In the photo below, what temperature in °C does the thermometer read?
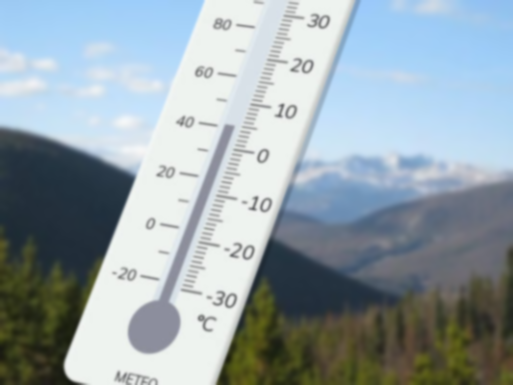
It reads 5 °C
